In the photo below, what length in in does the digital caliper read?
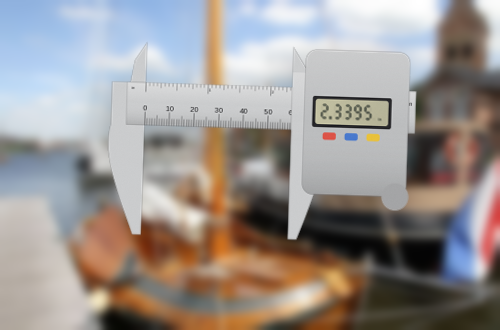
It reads 2.3395 in
